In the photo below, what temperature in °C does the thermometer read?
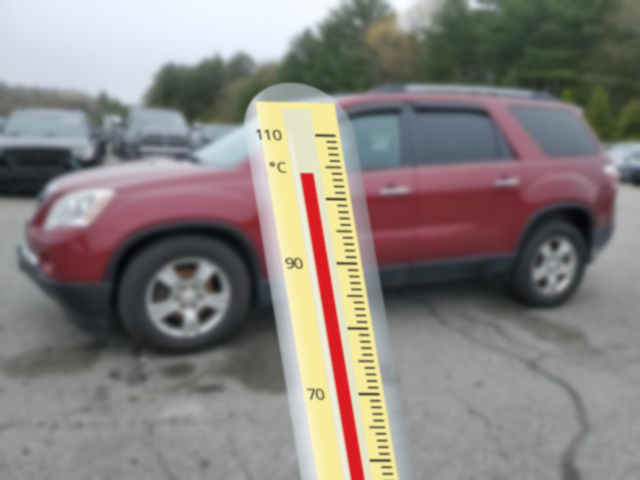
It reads 104 °C
